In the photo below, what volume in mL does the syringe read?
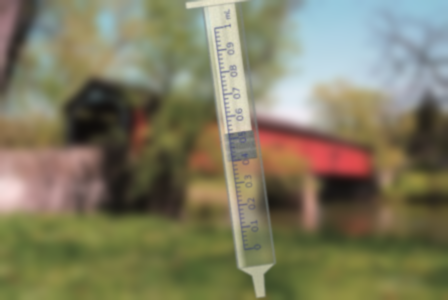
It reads 0.4 mL
